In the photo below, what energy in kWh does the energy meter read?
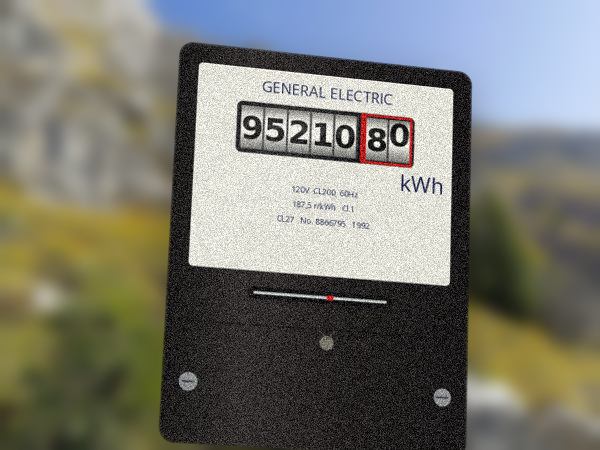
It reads 95210.80 kWh
